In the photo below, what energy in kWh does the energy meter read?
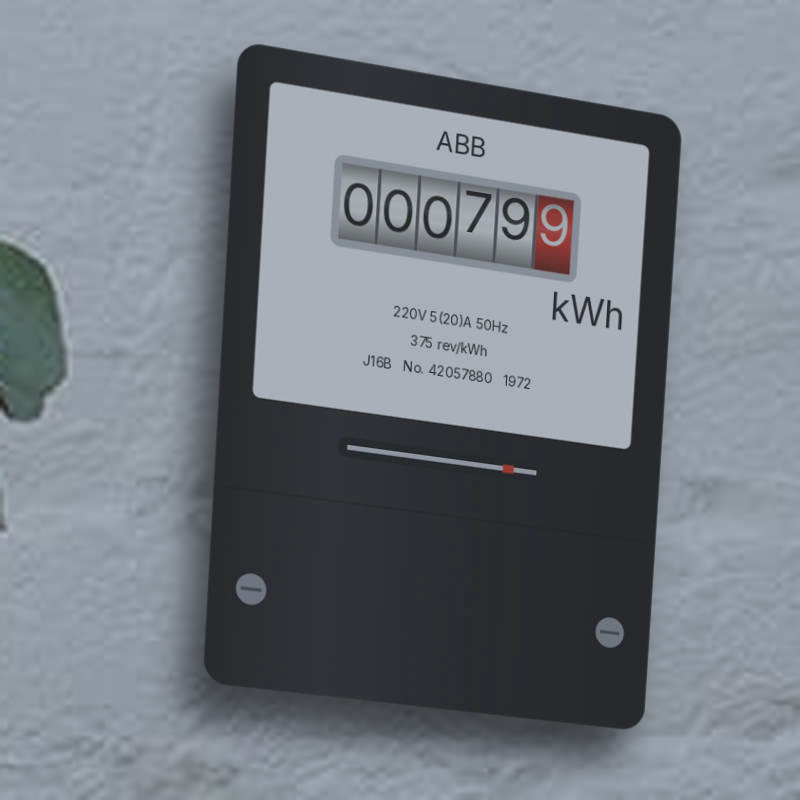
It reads 79.9 kWh
